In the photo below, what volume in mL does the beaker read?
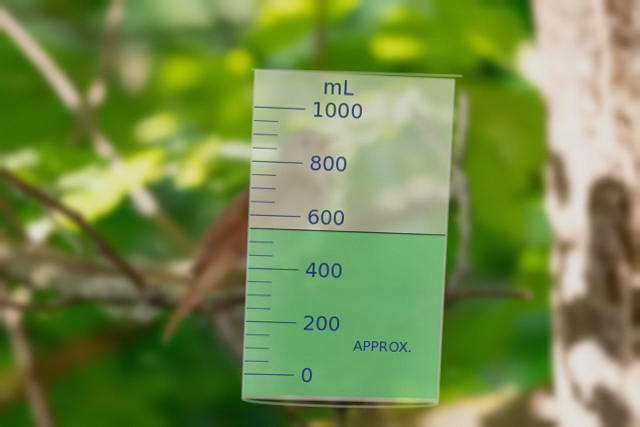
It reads 550 mL
